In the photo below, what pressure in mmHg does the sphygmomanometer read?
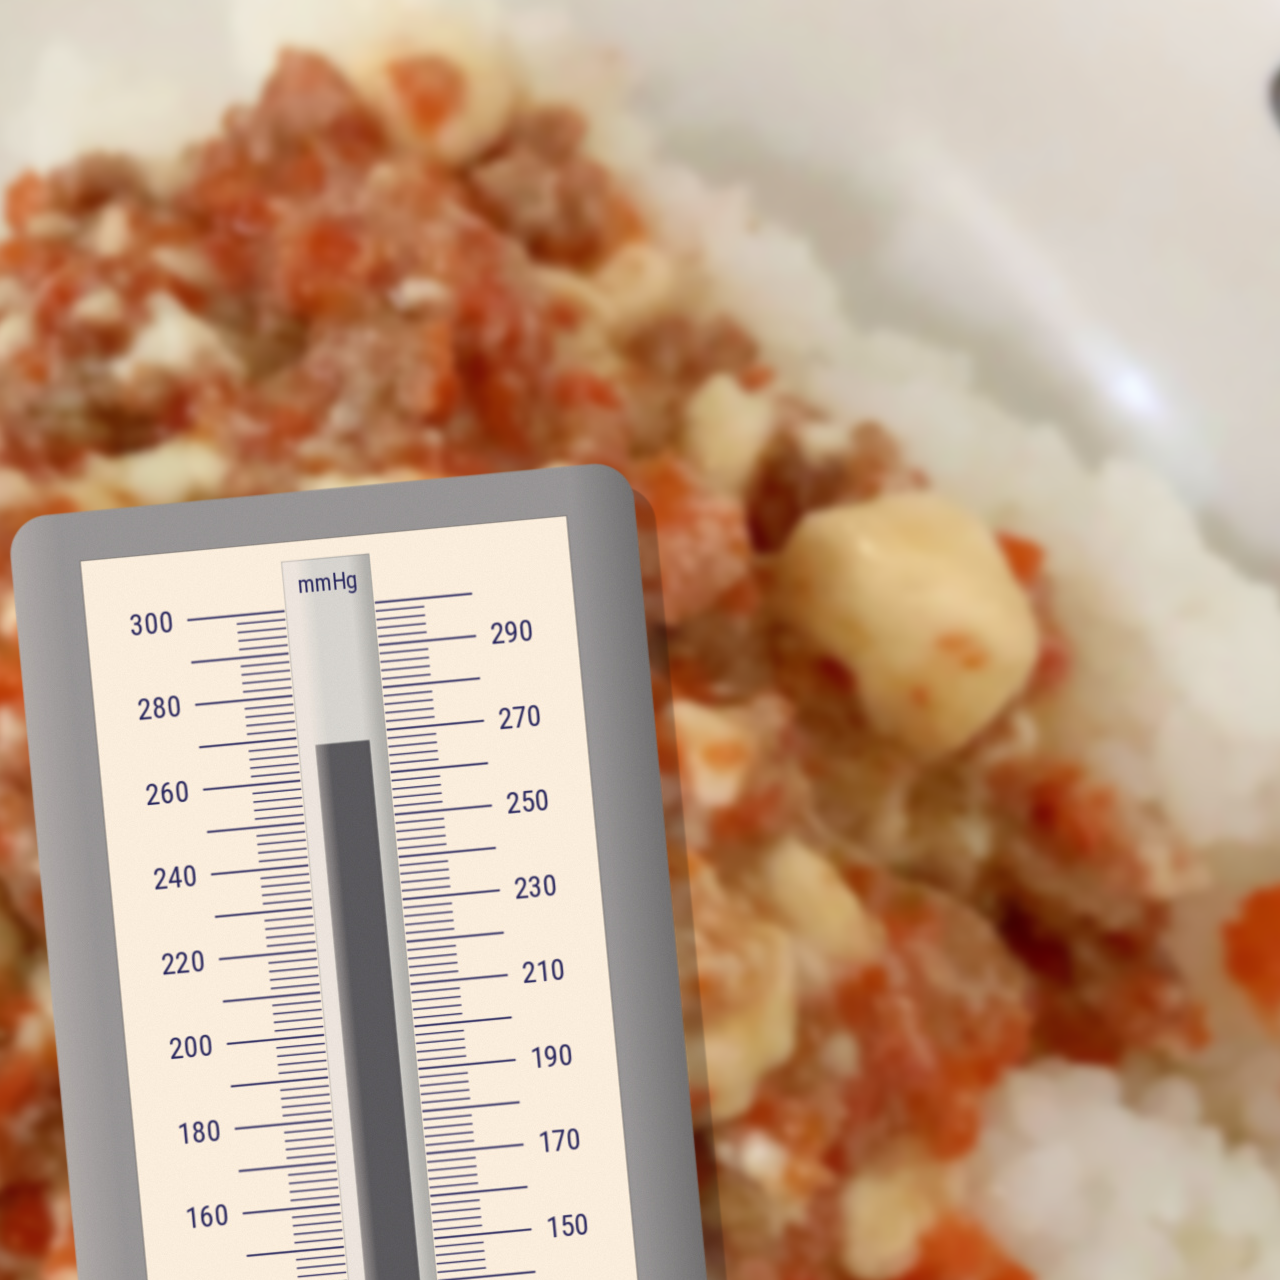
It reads 268 mmHg
